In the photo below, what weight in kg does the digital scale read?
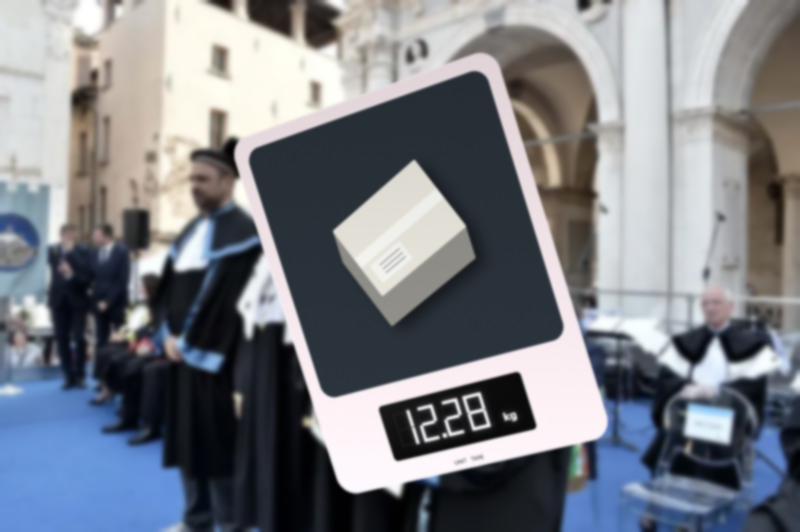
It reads 12.28 kg
